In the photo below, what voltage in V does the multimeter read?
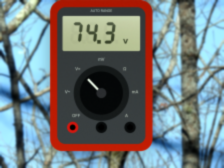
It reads 74.3 V
